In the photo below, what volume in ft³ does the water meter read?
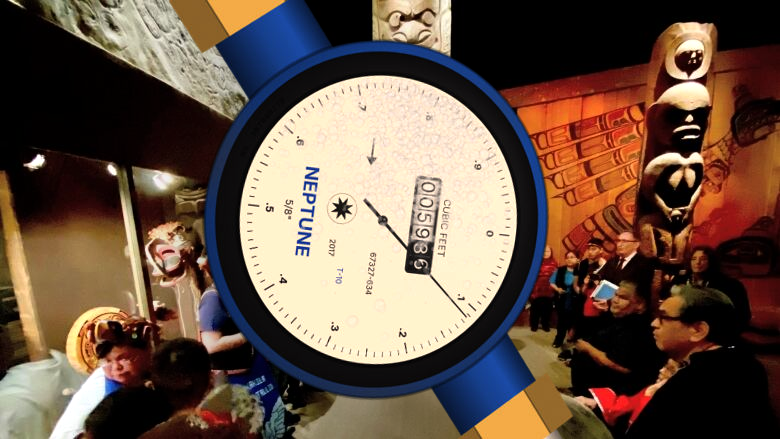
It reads 5936.11 ft³
